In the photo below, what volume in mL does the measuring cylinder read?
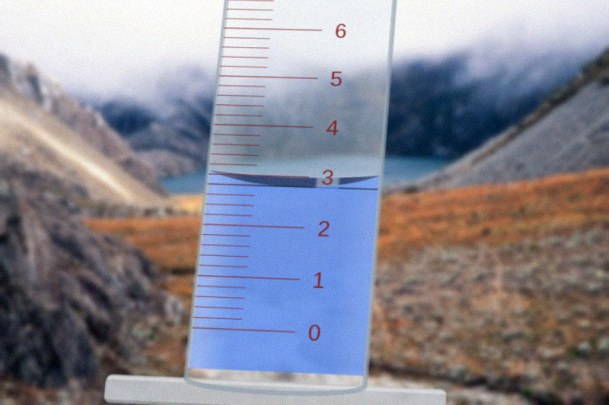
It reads 2.8 mL
